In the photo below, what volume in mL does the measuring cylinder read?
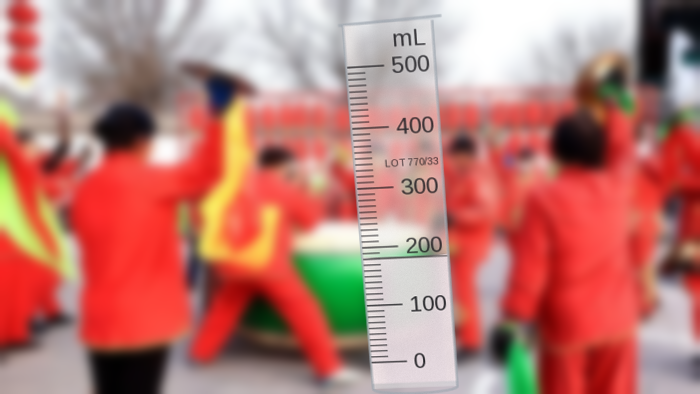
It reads 180 mL
